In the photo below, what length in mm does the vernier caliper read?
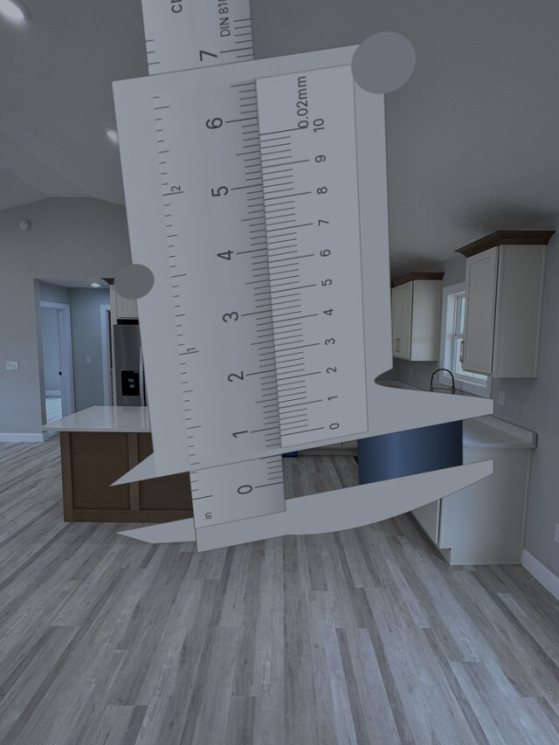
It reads 8.4 mm
